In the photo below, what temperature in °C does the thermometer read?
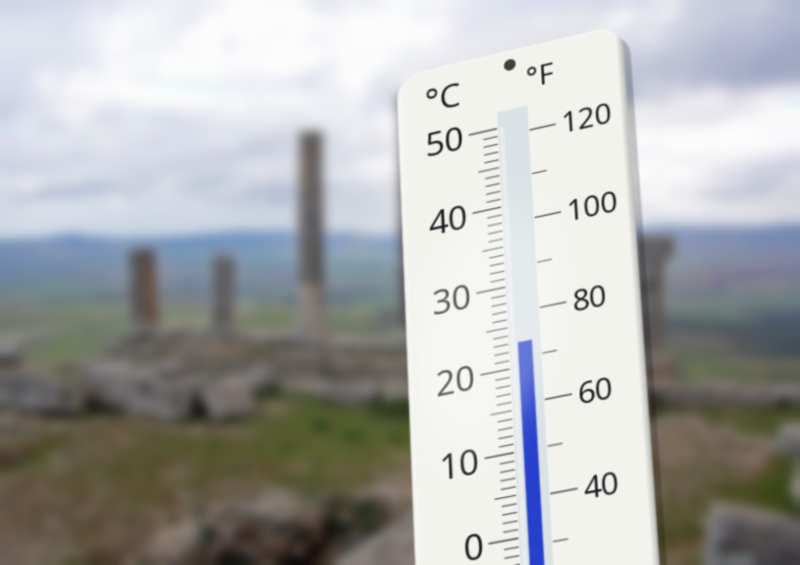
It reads 23 °C
